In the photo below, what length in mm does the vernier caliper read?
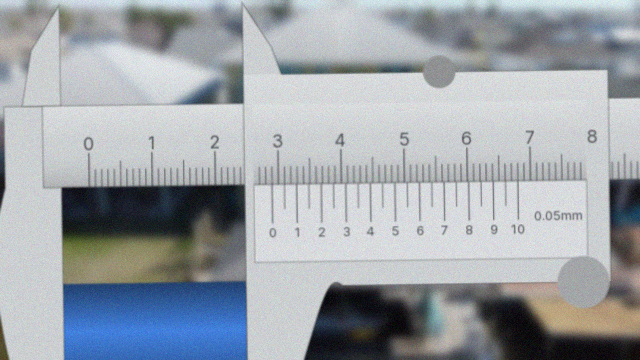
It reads 29.0 mm
